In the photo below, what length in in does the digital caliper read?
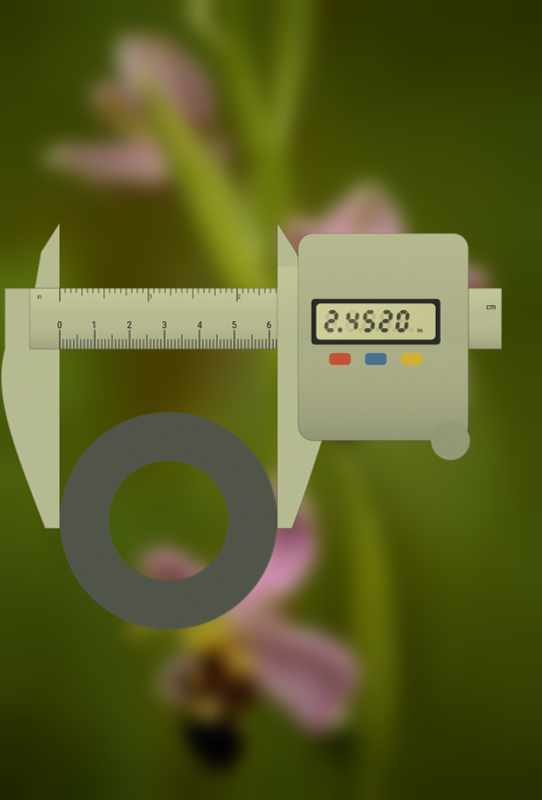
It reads 2.4520 in
